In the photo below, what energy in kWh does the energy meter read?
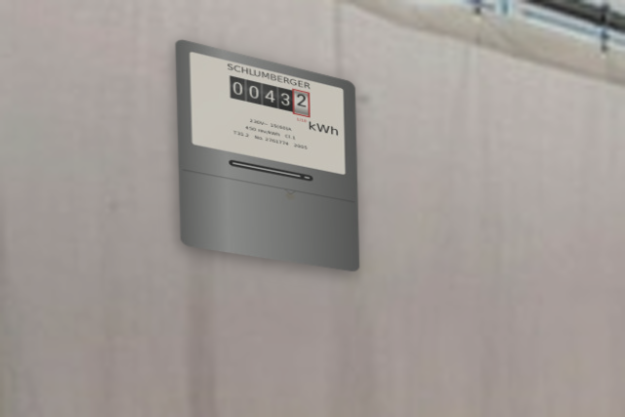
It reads 43.2 kWh
